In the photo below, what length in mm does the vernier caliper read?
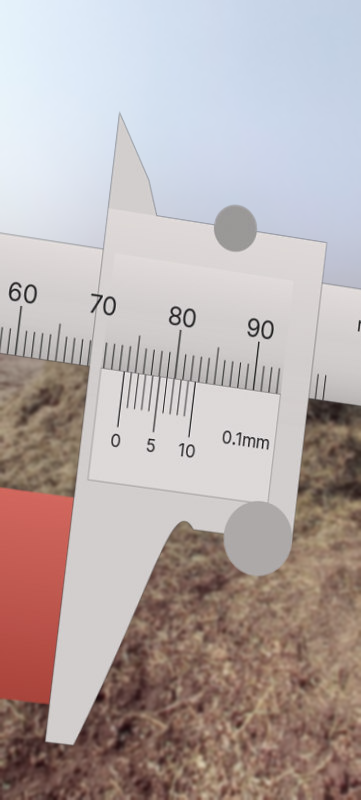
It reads 73.6 mm
